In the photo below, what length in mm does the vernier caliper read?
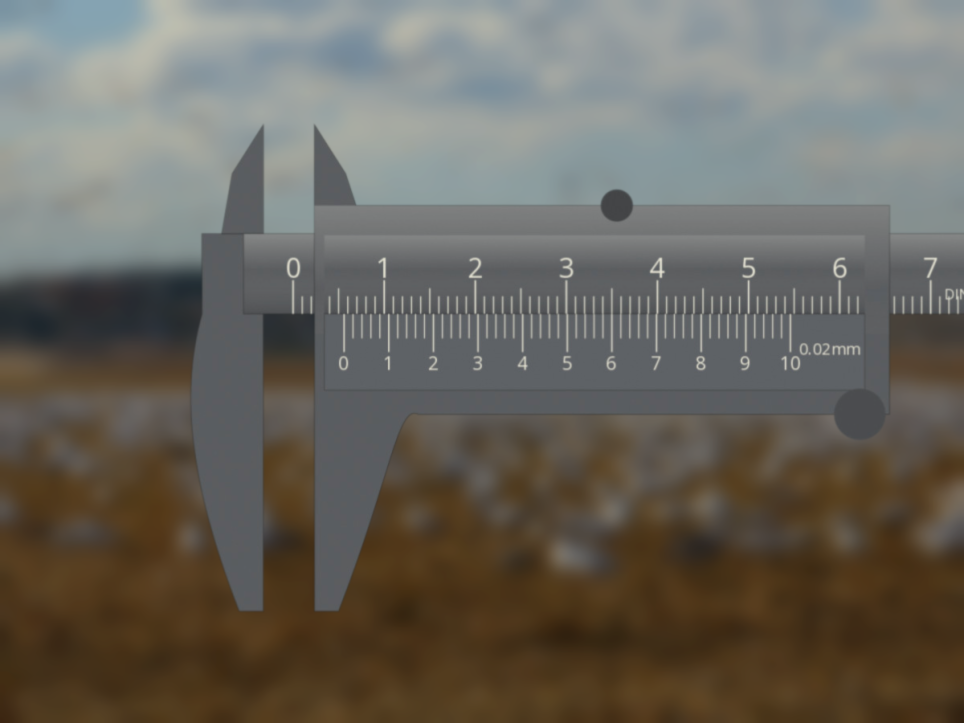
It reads 5.6 mm
